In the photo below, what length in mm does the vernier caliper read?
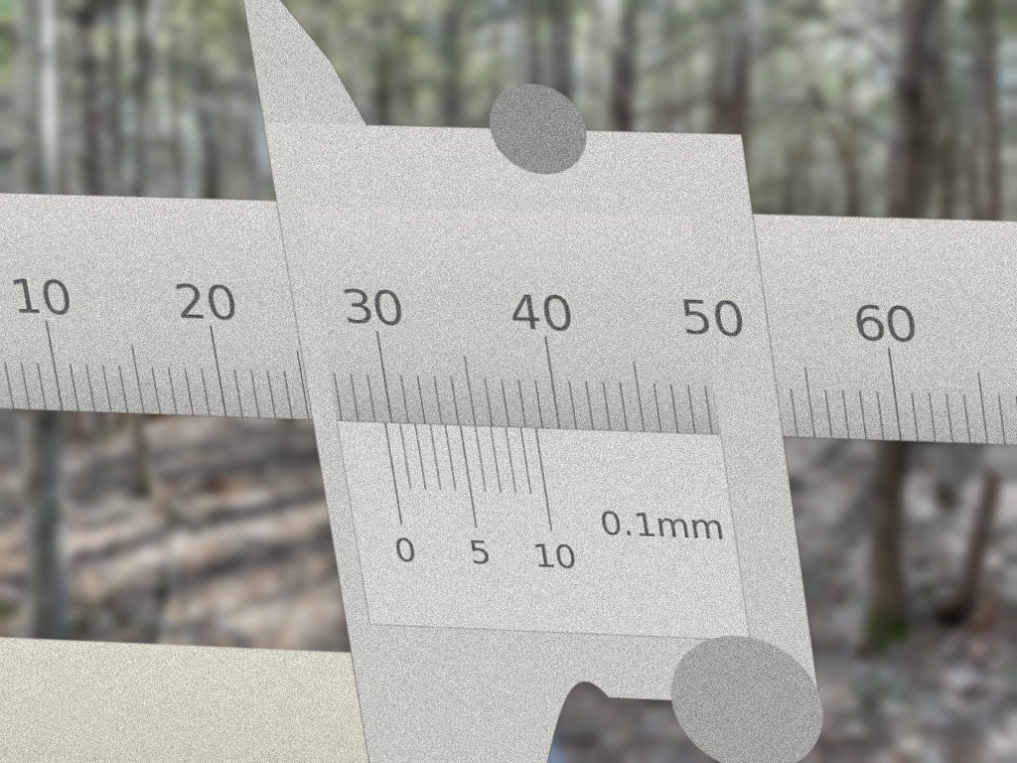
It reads 29.6 mm
